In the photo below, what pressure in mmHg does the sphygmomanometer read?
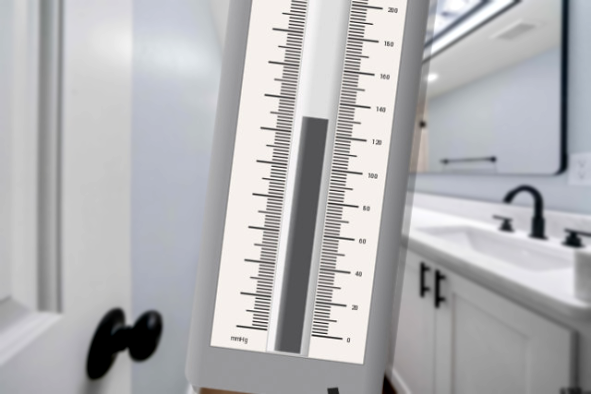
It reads 130 mmHg
